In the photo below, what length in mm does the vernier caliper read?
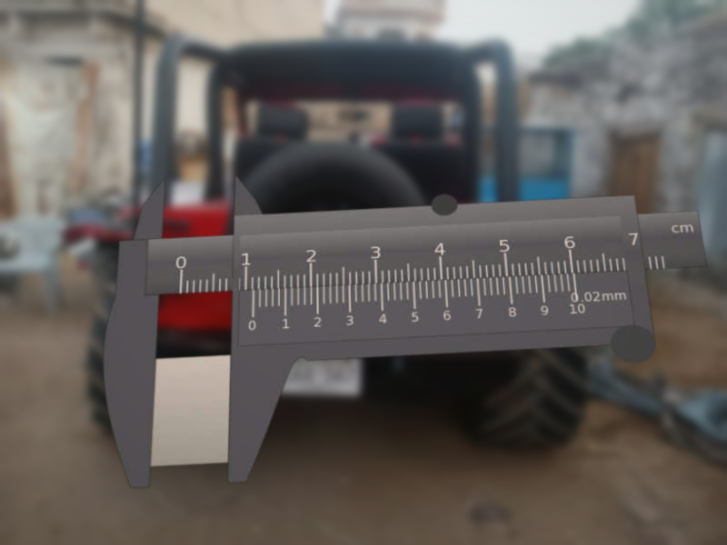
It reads 11.2 mm
